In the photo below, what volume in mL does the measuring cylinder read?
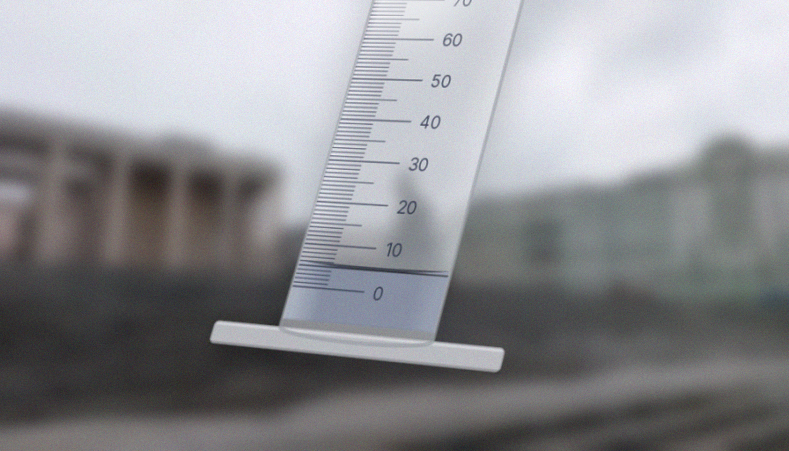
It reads 5 mL
